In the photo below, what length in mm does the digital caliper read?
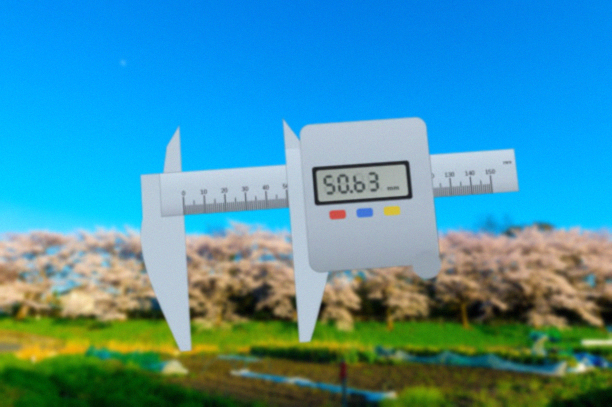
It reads 50.63 mm
